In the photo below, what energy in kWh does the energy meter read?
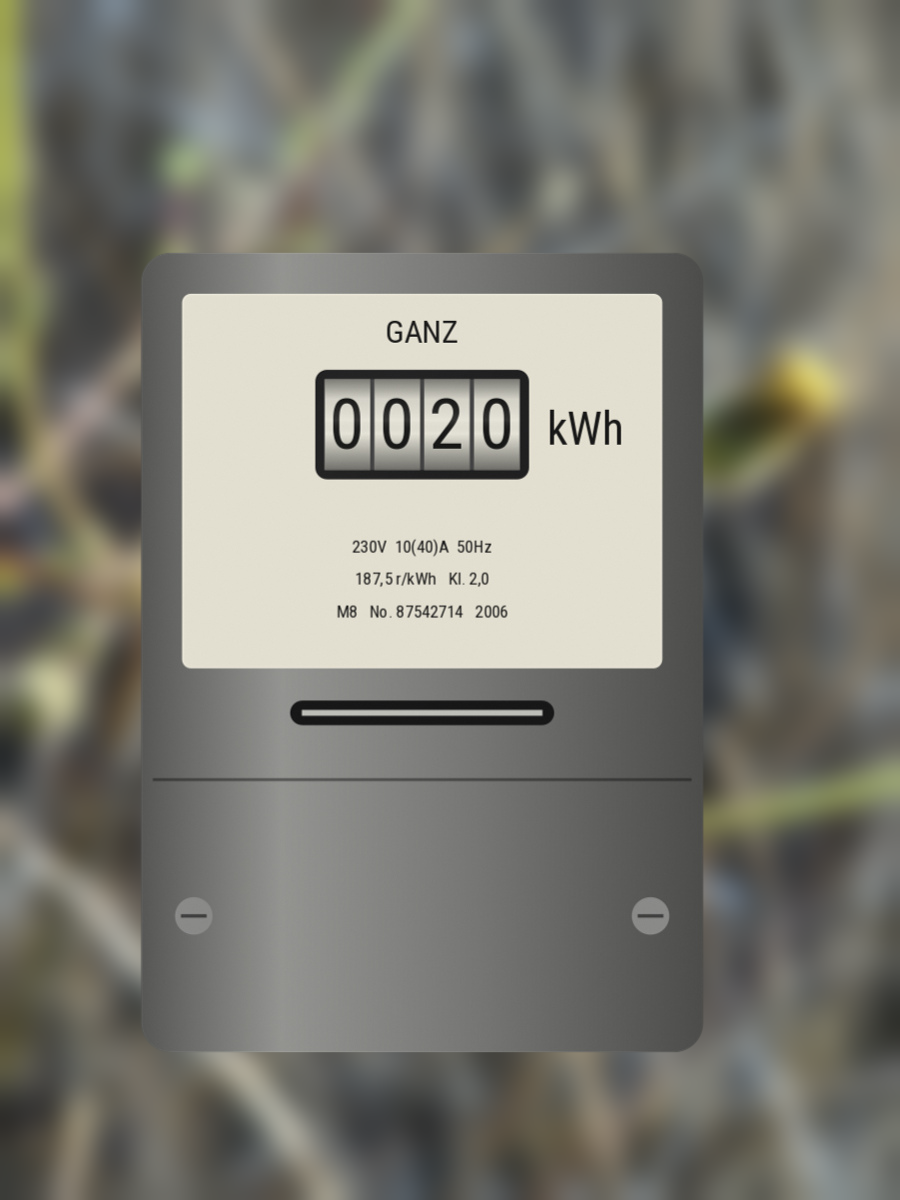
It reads 20 kWh
